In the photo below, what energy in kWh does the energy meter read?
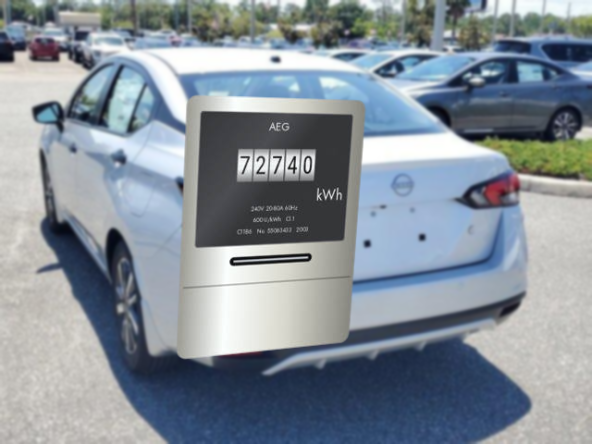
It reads 72740 kWh
